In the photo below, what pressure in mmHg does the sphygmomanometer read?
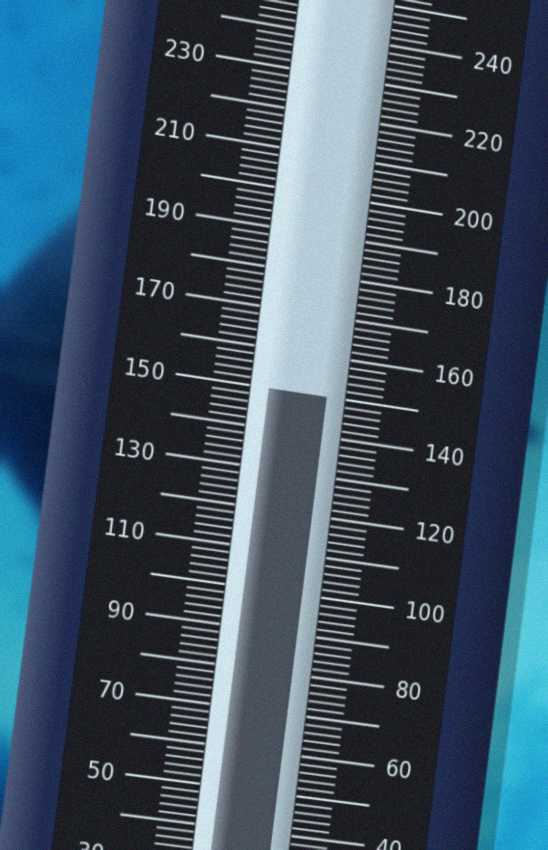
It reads 150 mmHg
